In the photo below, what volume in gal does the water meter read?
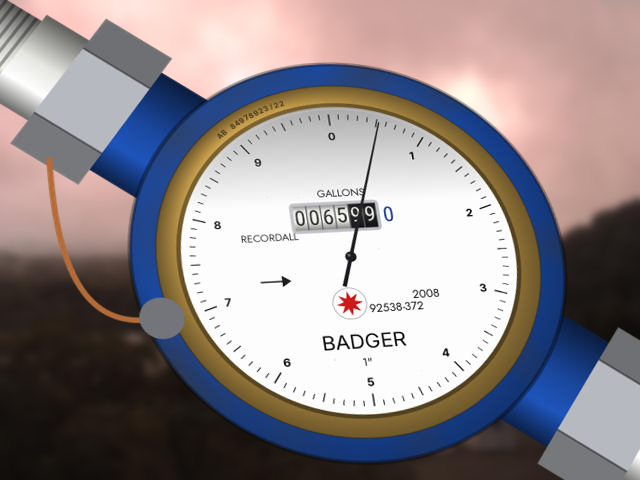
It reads 65990.5 gal
